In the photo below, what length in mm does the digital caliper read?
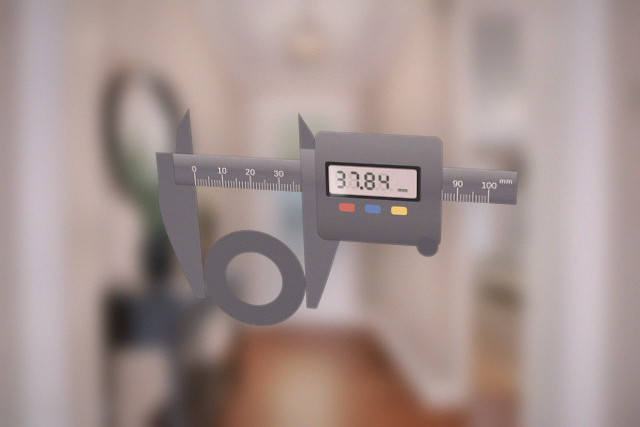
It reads 37.84 mm
